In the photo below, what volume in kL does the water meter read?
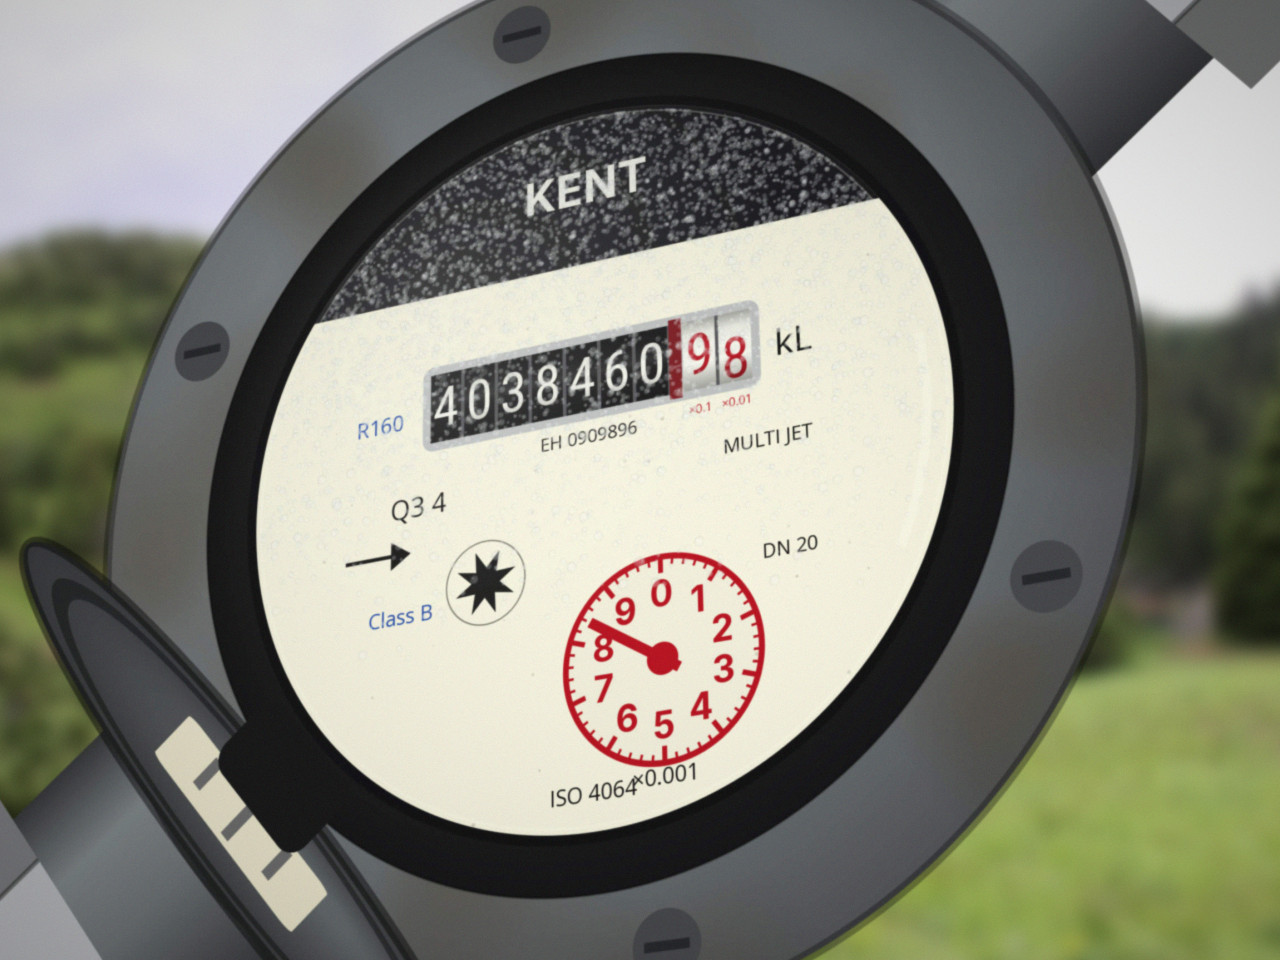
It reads 4038460.978 kL
